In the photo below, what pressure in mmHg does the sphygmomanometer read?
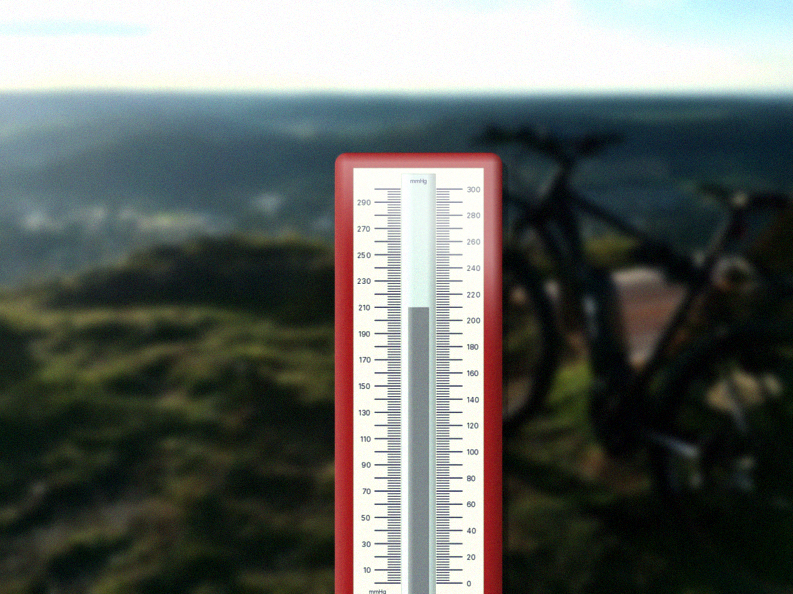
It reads 210 mmHg
